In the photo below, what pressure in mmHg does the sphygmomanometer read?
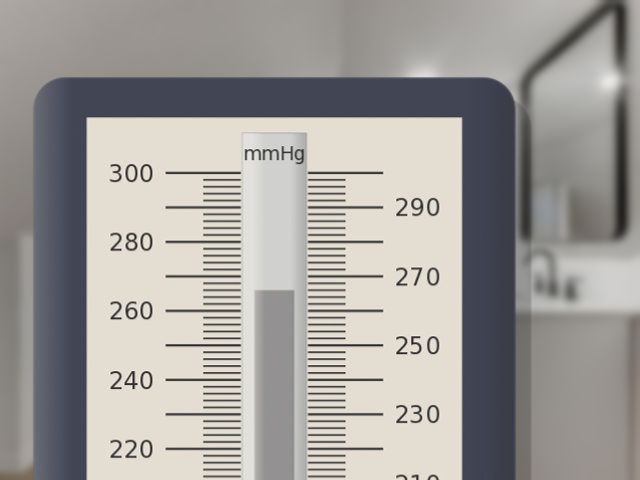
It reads 266 mmHg
